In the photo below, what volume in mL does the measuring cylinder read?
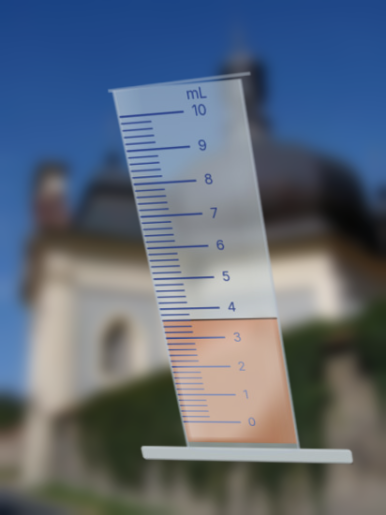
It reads 3.6 mL
